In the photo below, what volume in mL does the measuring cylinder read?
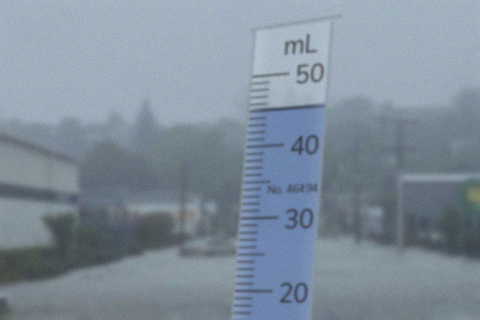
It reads 45 mL
